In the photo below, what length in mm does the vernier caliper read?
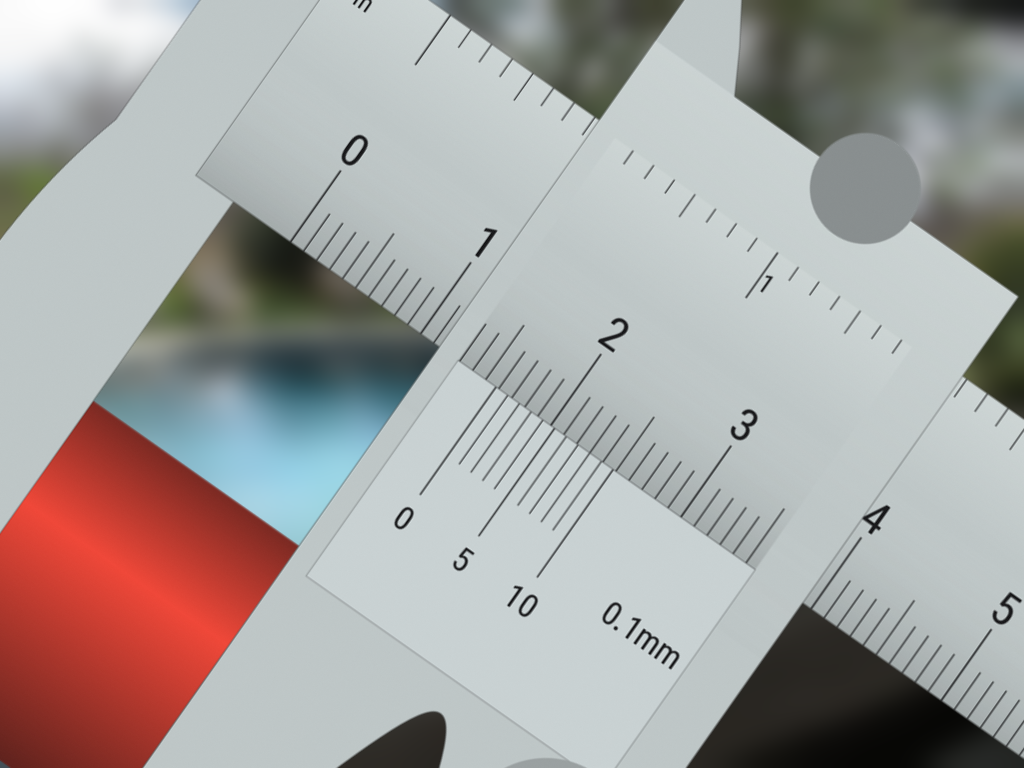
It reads 15.8 mm
